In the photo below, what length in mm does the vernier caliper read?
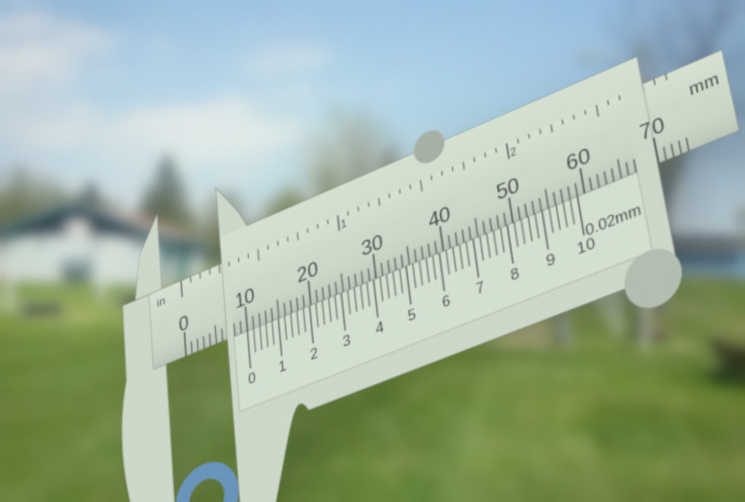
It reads 10.0 mm
